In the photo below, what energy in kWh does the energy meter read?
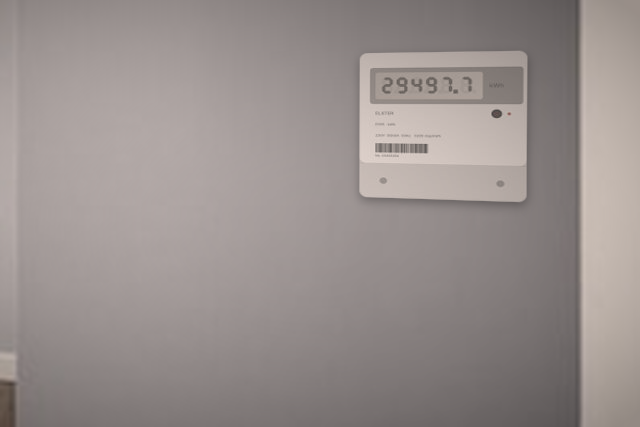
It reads 29497.7 kWh
